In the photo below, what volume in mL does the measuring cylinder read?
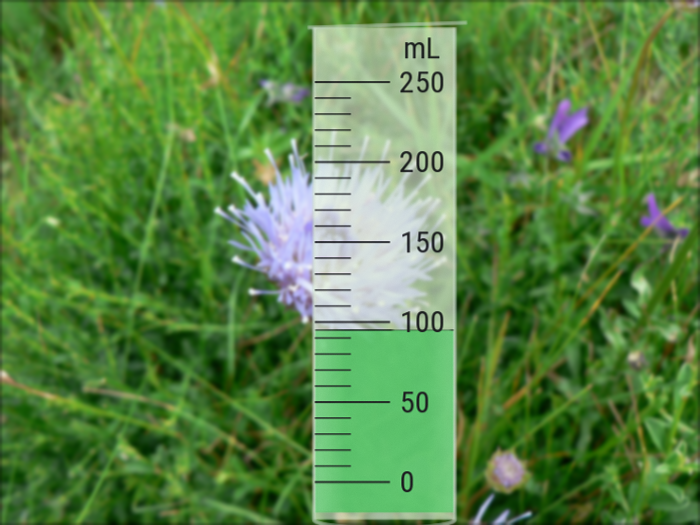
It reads 95 mL
